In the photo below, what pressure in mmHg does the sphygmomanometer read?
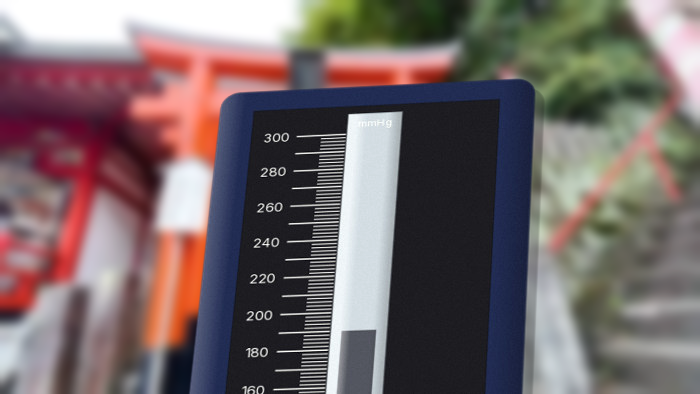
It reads 190 mmHg
